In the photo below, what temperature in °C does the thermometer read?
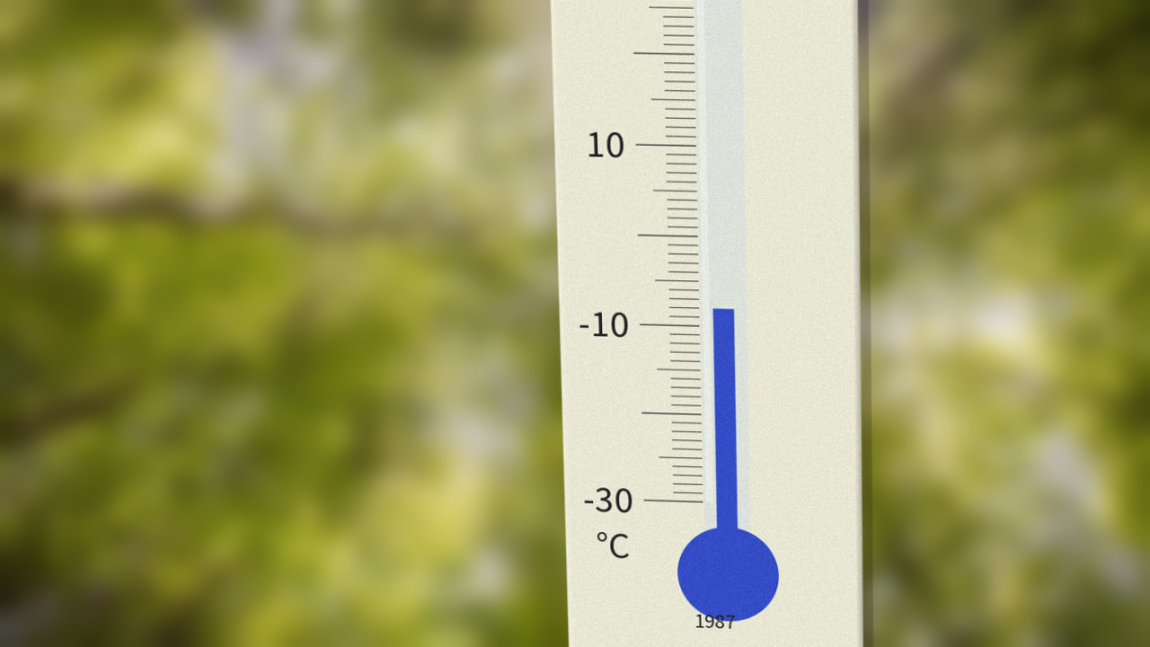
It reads -8 °C
